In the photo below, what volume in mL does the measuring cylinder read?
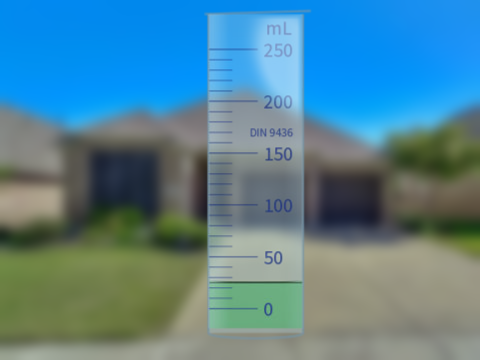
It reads 25 mL
